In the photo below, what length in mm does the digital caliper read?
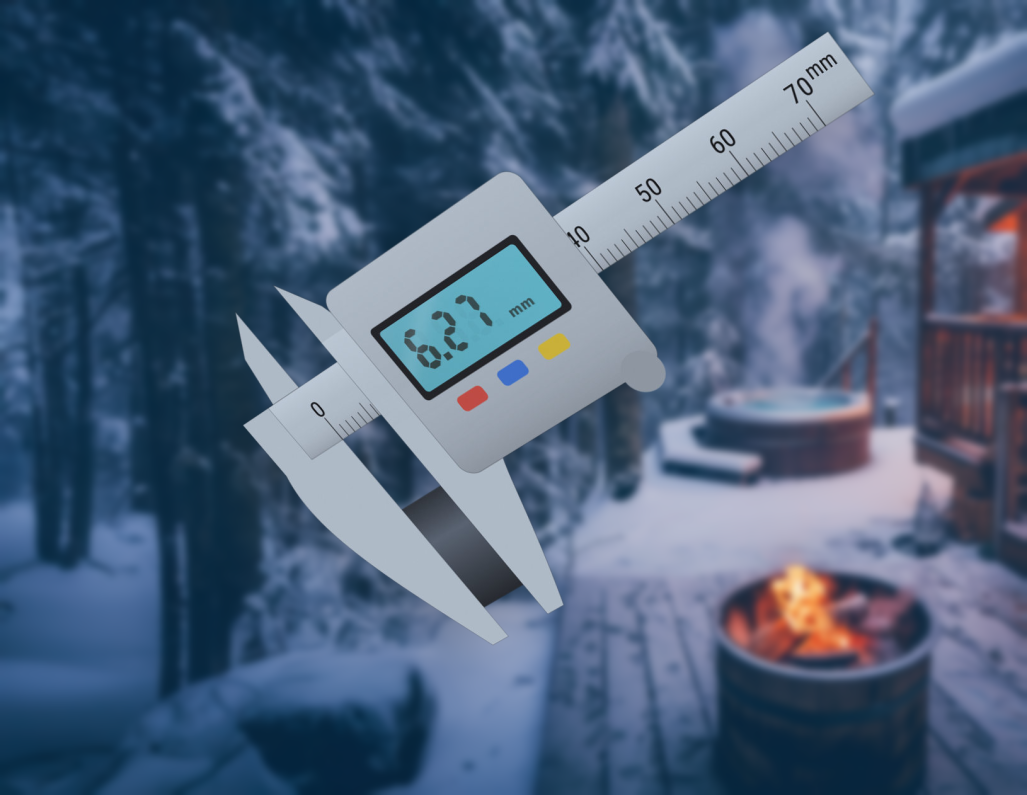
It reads 6.27 mm
